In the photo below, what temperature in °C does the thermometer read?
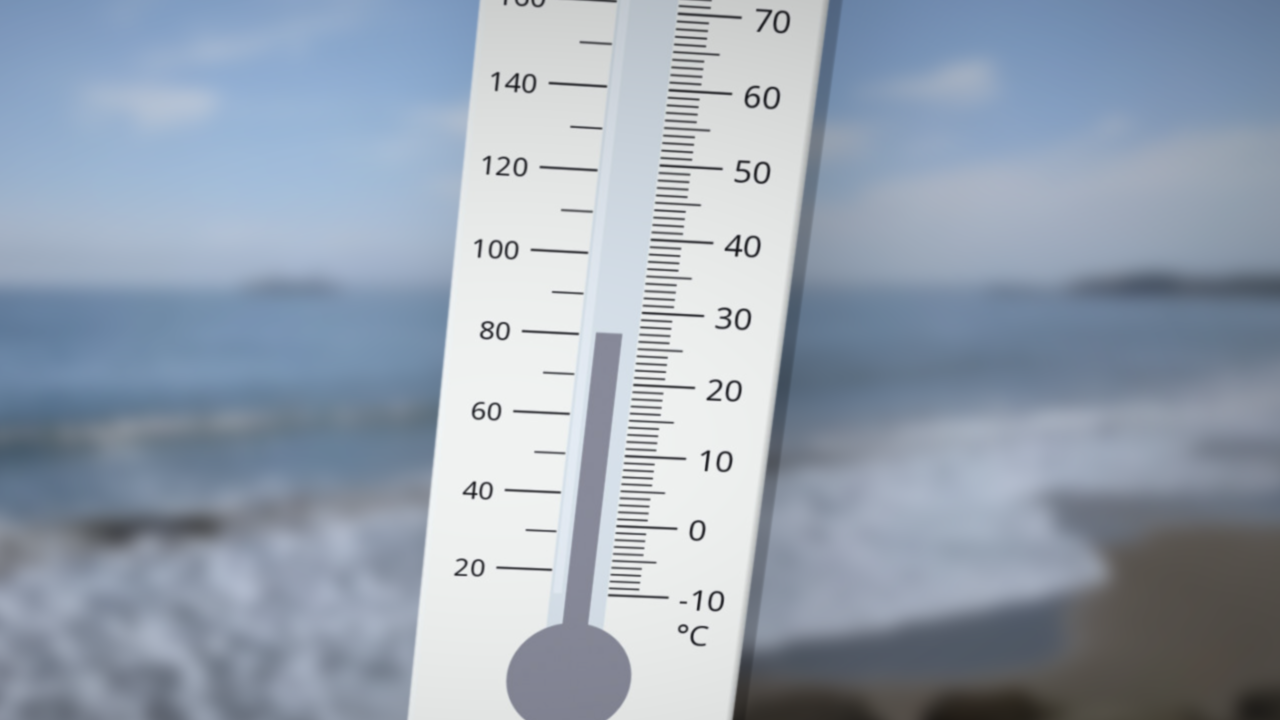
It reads 27 °C
